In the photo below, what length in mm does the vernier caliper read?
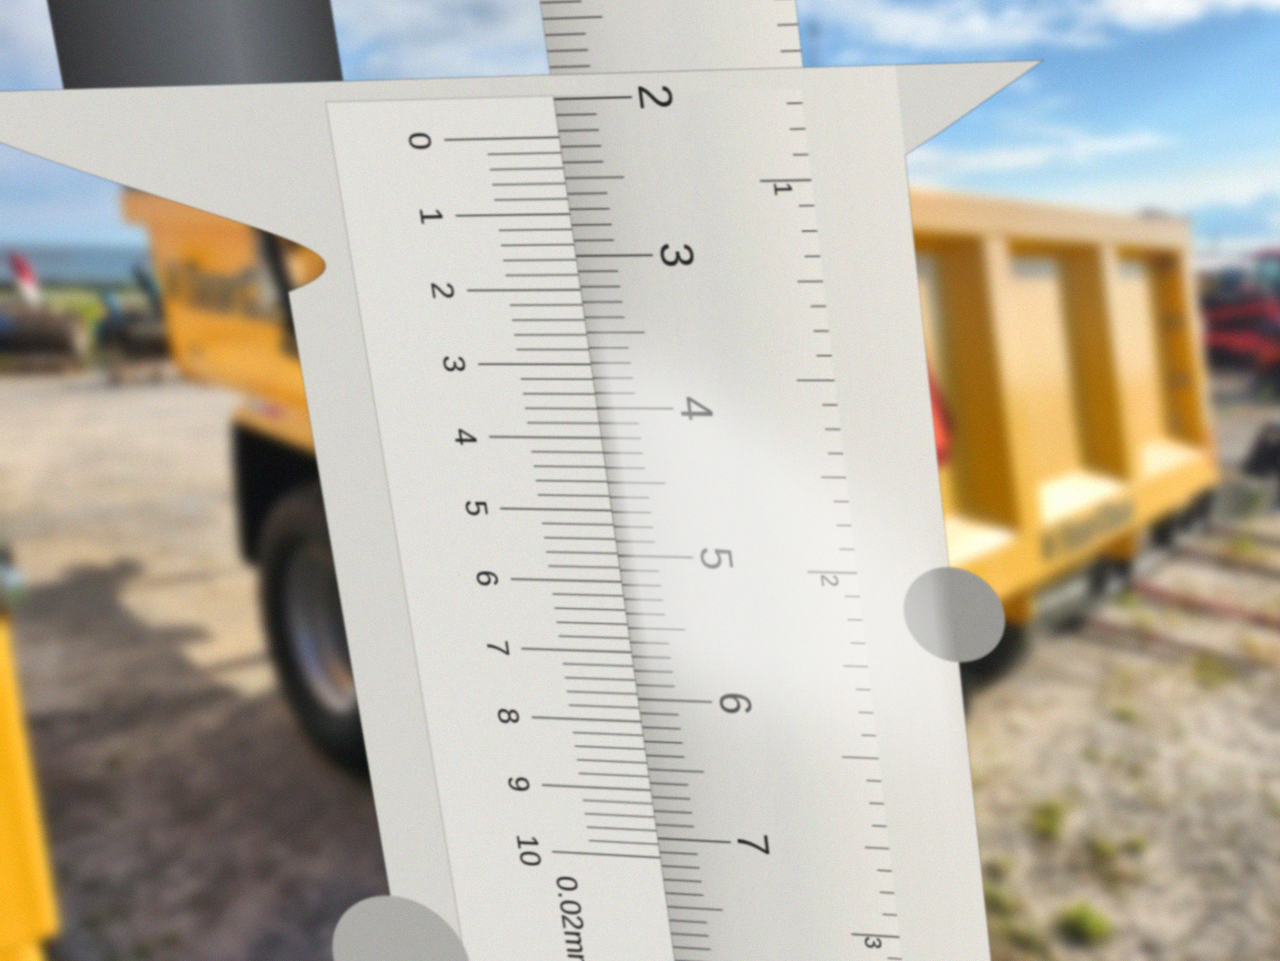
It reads 22.4 mm
